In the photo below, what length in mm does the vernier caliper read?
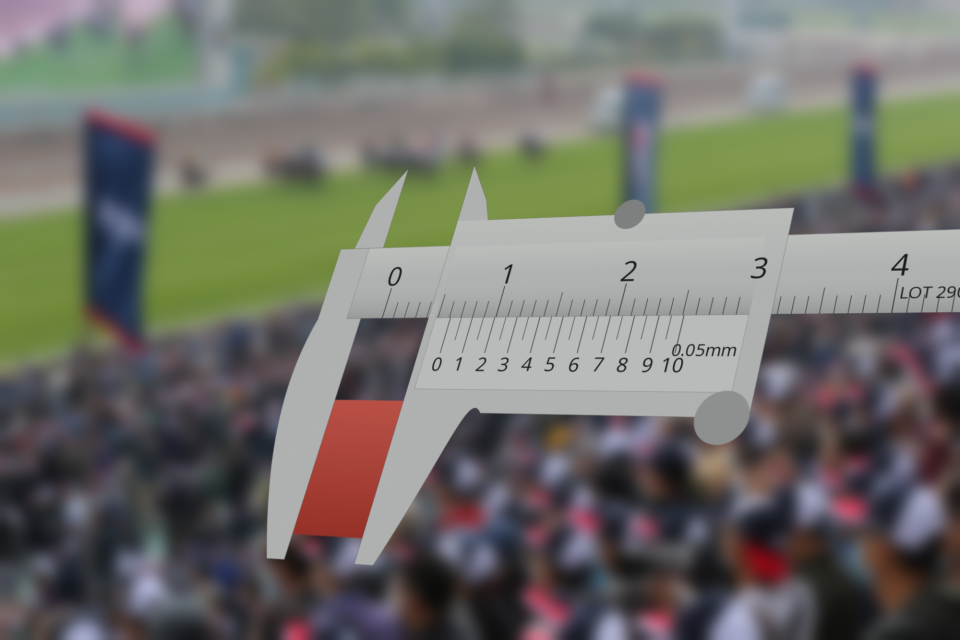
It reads 6.1 mm
